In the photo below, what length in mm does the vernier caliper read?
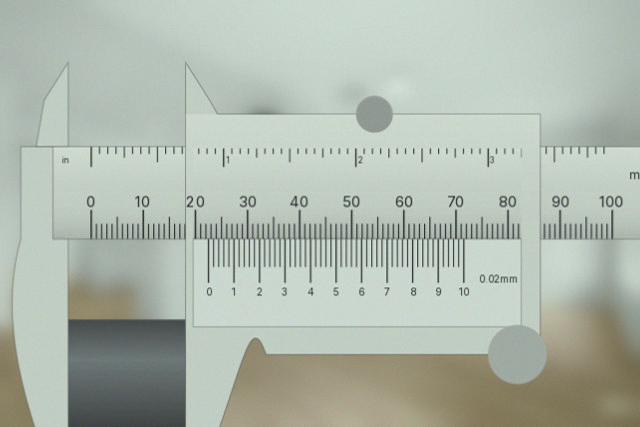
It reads 22.5 mm
